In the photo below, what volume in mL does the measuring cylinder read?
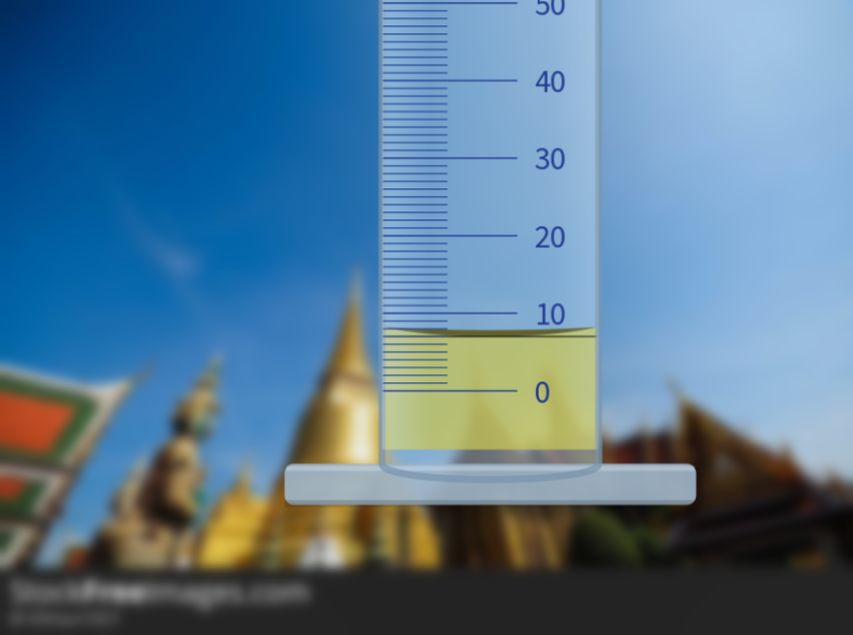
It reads 7 mL
